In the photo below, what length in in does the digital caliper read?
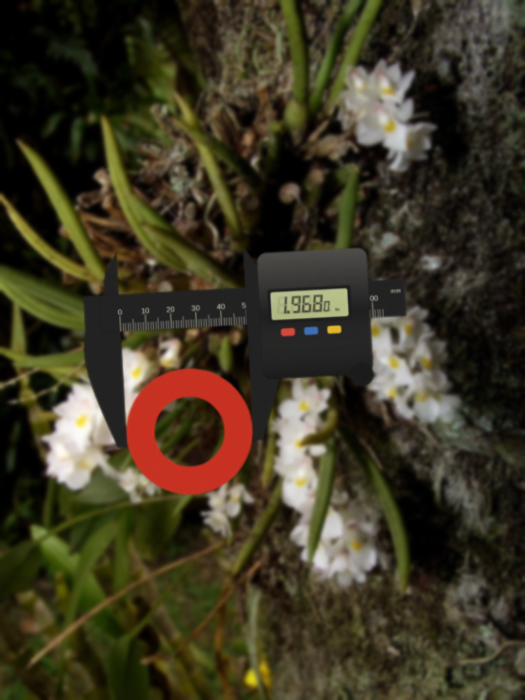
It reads 1.9680 in
